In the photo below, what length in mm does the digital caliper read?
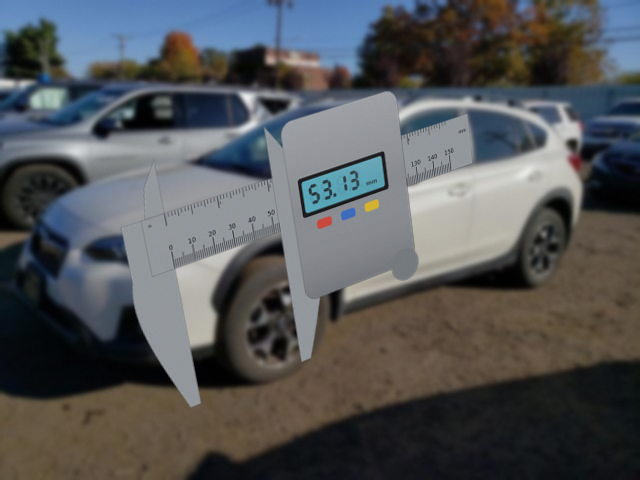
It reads 53.13 mm
